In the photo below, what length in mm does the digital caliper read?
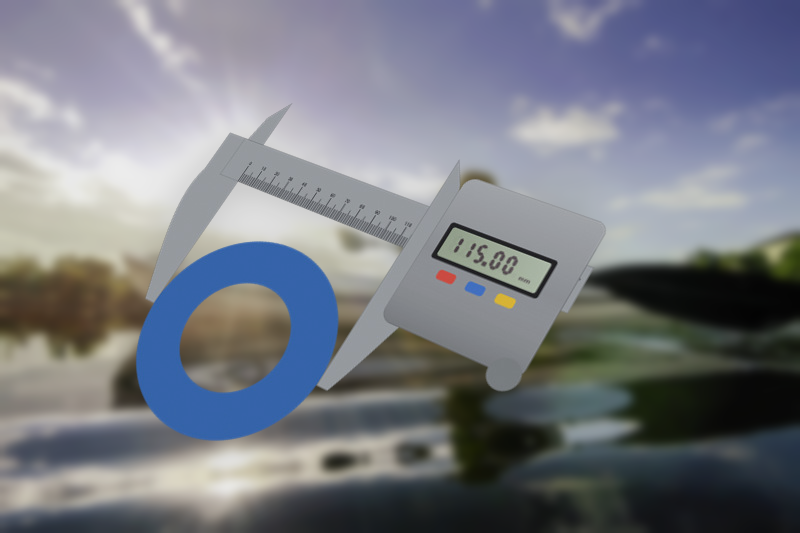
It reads 115.00 mm
